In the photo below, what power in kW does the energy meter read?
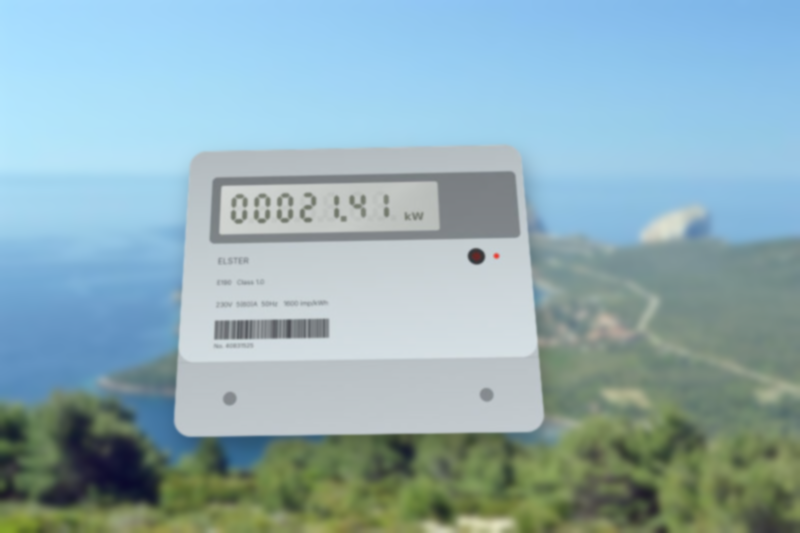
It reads 21.41 kW
